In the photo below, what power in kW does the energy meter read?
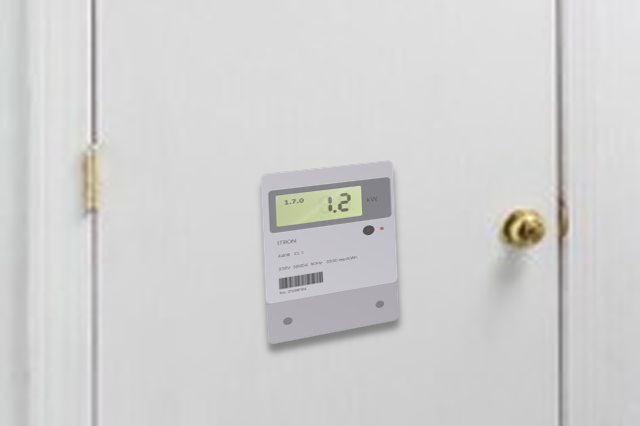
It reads 1.2 kW
